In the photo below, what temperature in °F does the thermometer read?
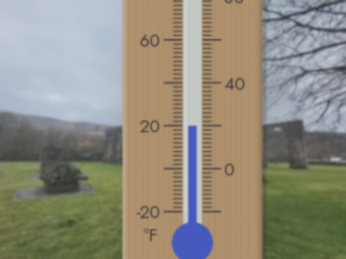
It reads 20 °F
